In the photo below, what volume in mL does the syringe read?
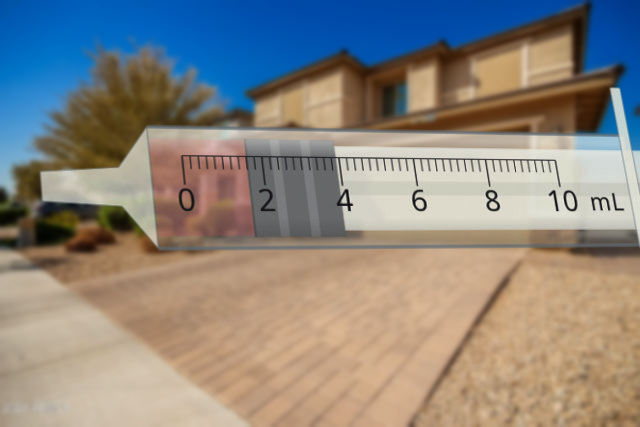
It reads 1.6 mL
